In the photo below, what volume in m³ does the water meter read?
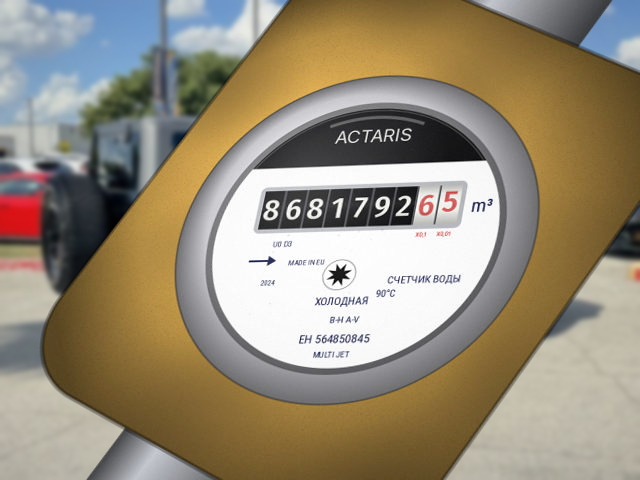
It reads 8681792.65 m³
